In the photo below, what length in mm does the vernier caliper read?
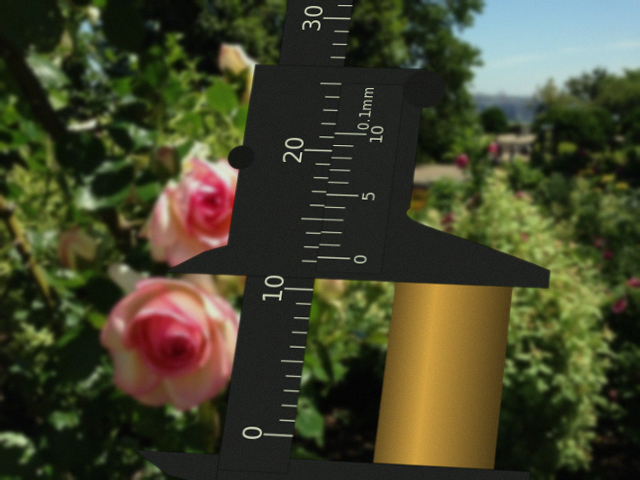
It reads 12.3 mm
